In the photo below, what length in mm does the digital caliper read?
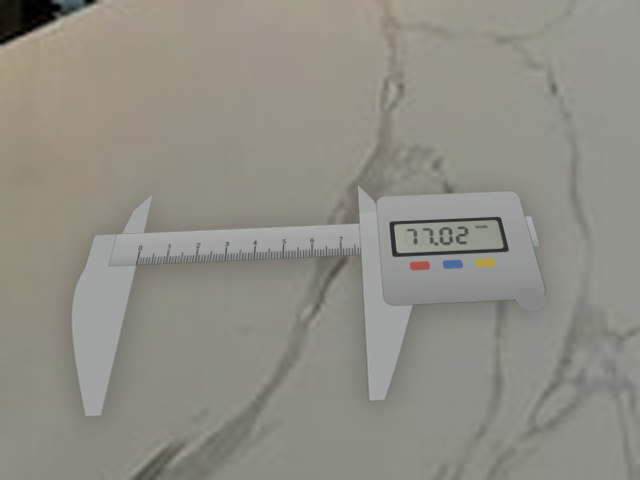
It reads 77.02 mm
